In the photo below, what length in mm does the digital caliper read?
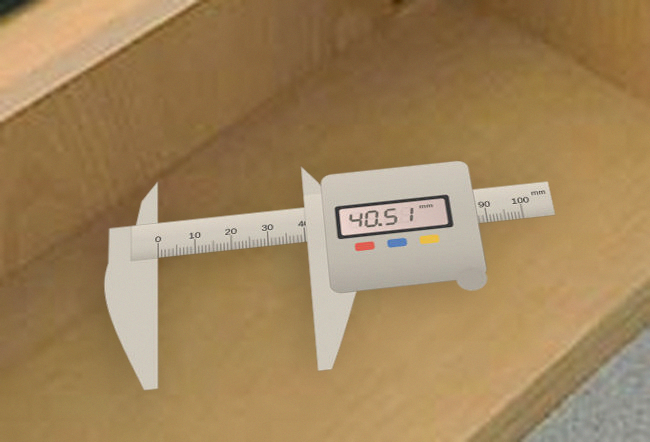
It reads 40.51 mm
